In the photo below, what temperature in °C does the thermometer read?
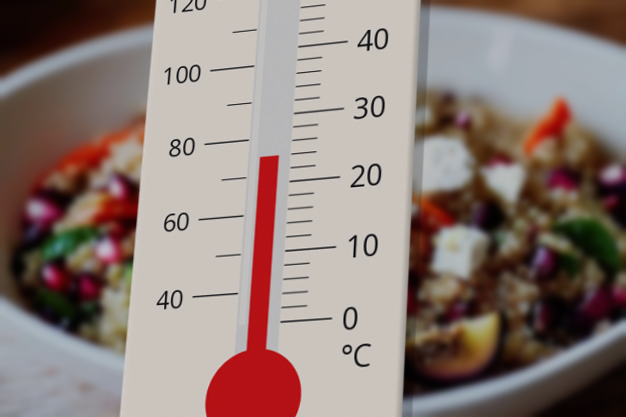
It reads 24 °C
